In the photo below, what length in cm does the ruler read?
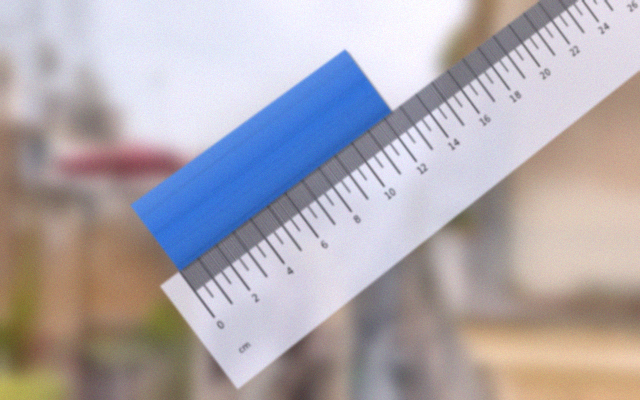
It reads 12.5 cm
